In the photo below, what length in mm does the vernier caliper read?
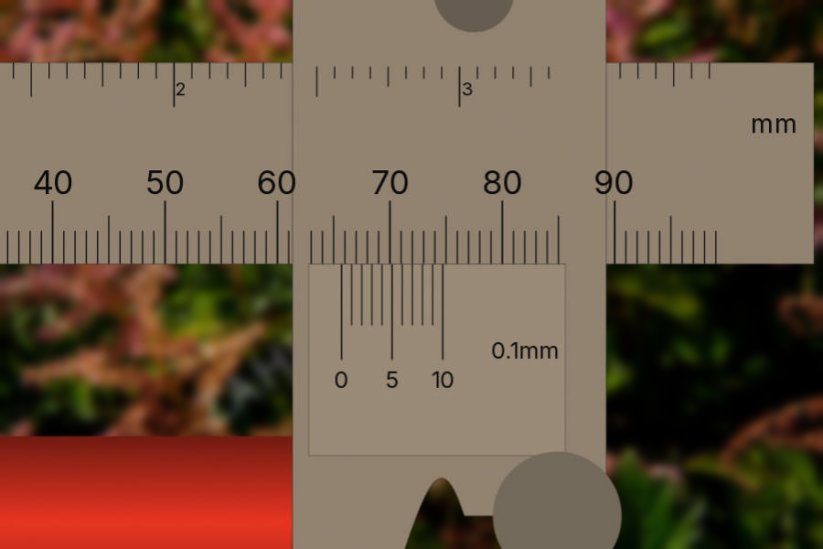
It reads 65.7 mm
